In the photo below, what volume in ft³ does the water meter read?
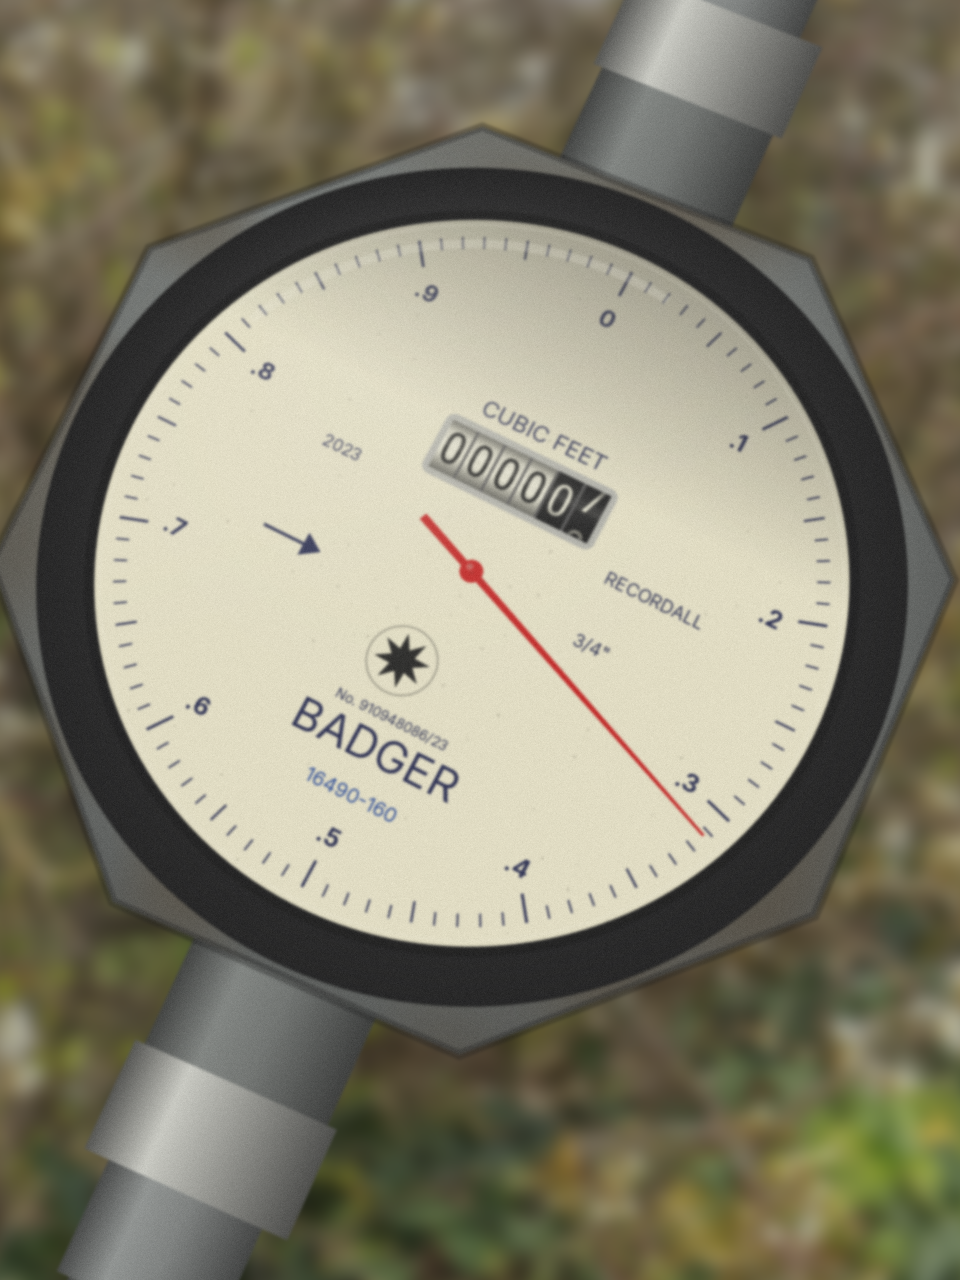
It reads 7.31 ft³
